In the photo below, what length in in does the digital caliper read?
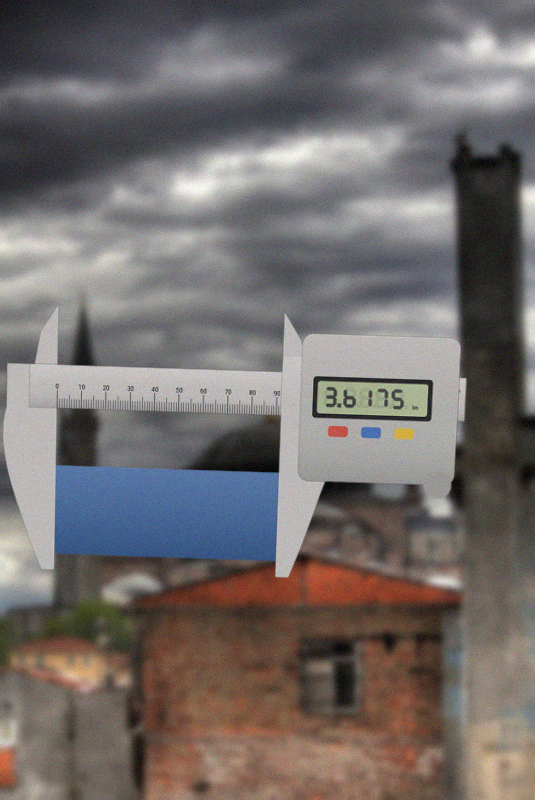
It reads 3.6175 in
